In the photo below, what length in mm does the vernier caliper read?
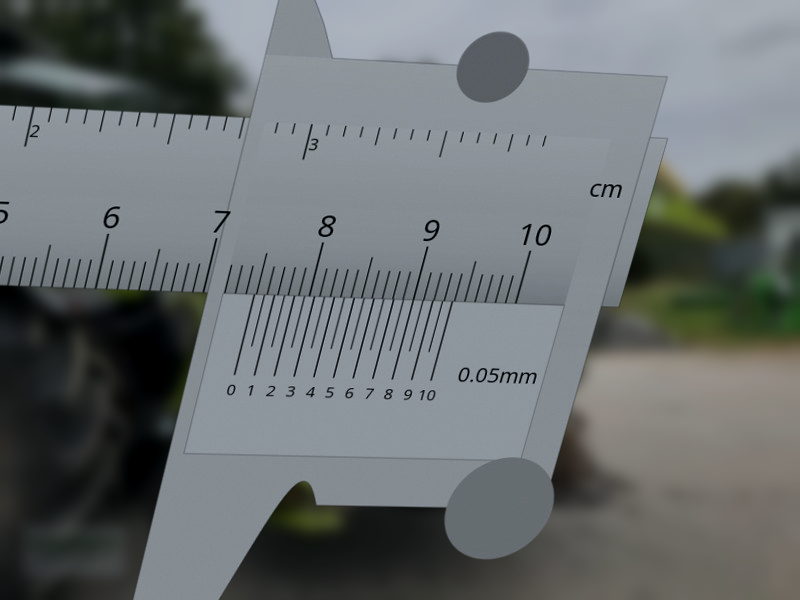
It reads 74.8 mm
